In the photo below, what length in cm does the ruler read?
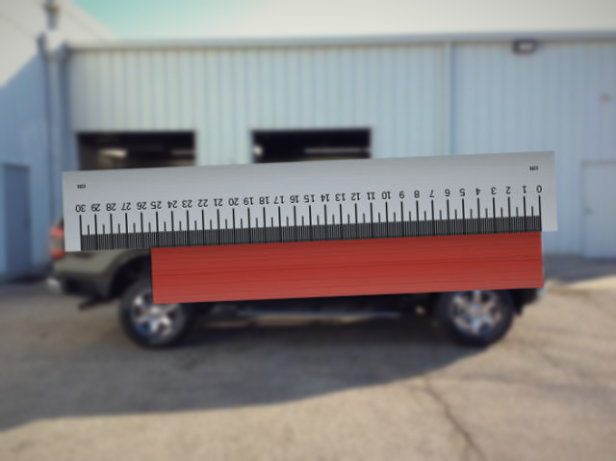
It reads 25.5 cm
